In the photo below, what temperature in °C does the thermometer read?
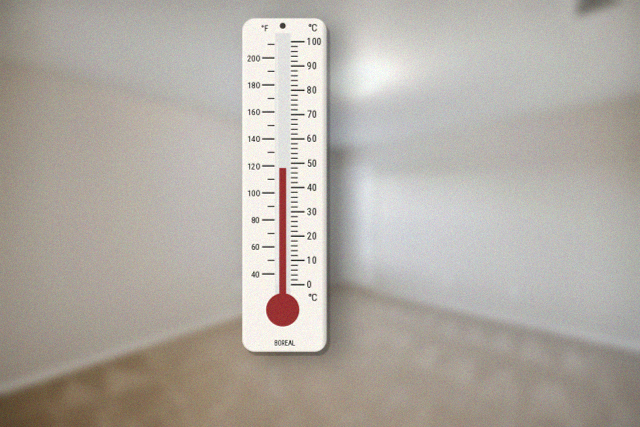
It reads 48 °C
